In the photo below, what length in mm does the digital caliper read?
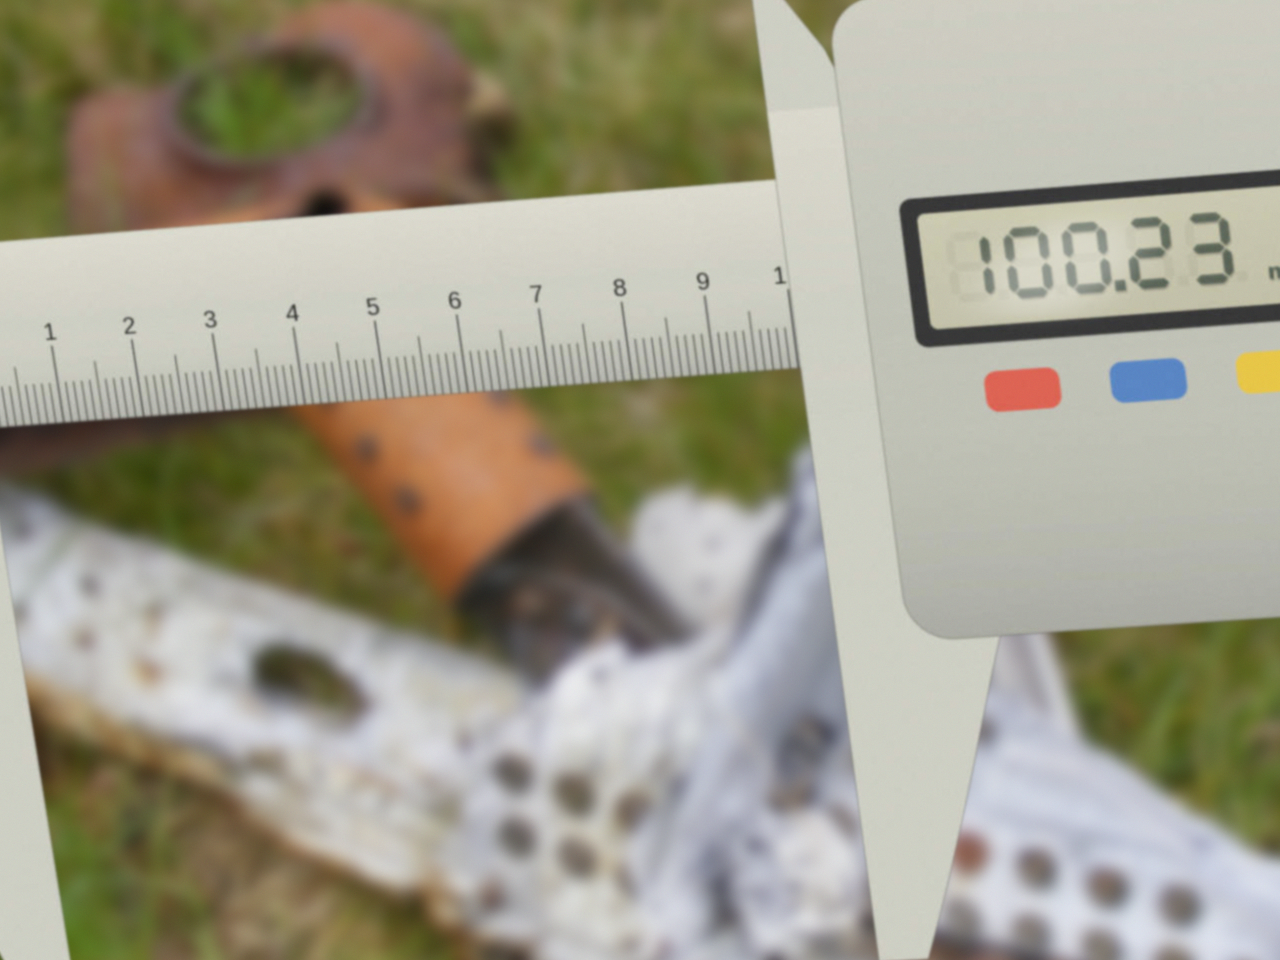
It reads 100.23 mm
